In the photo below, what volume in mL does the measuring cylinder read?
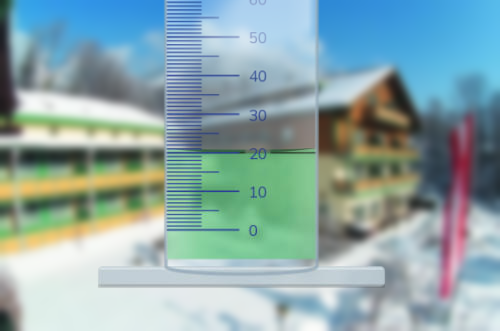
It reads 20 mL
